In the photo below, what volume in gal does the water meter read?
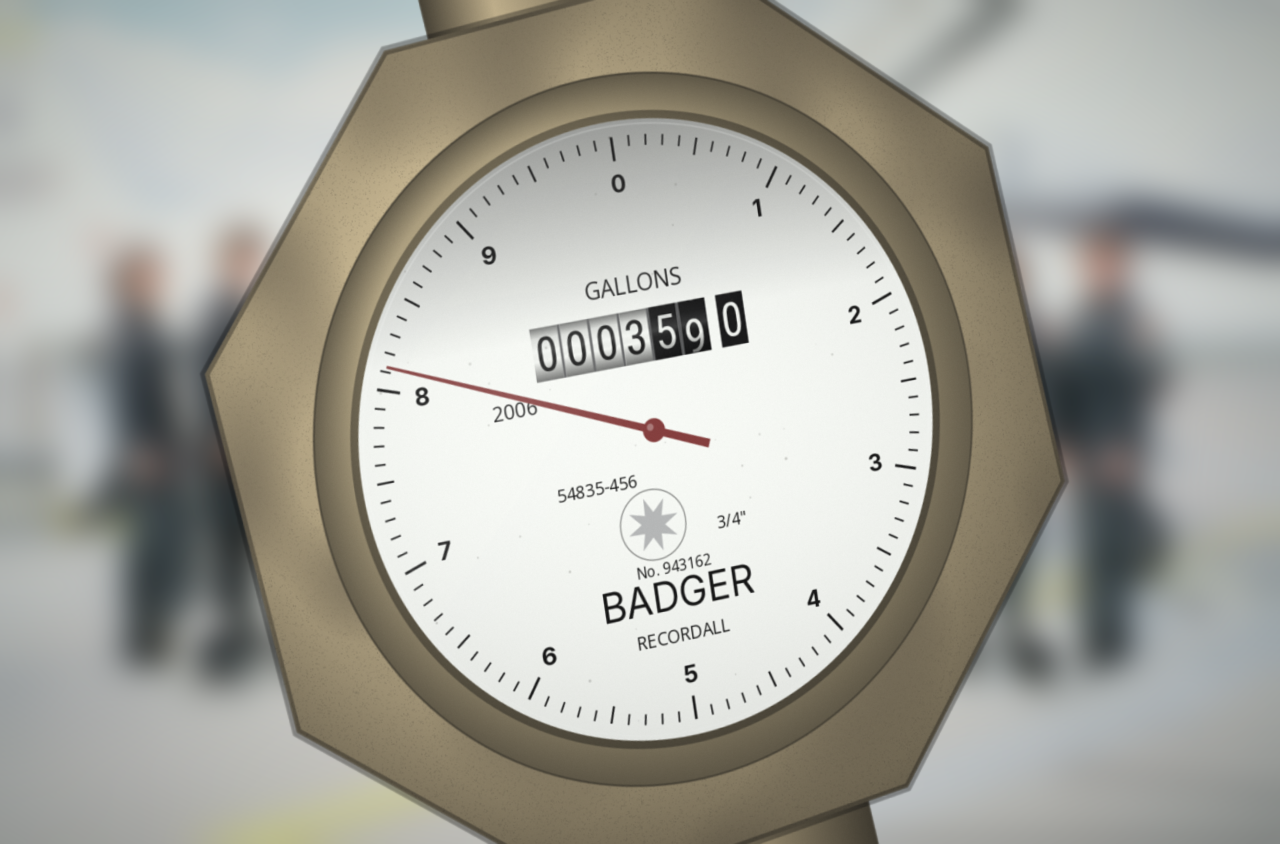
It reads 3588.1 gal
